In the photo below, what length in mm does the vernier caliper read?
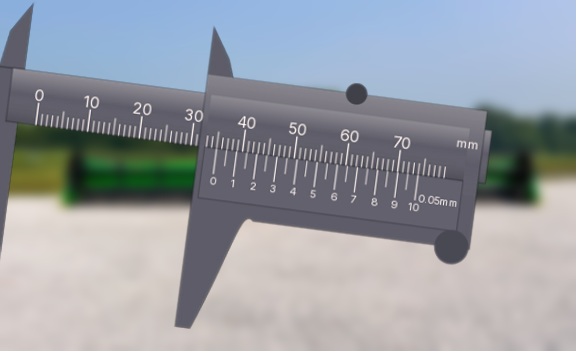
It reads 35.0 mm
